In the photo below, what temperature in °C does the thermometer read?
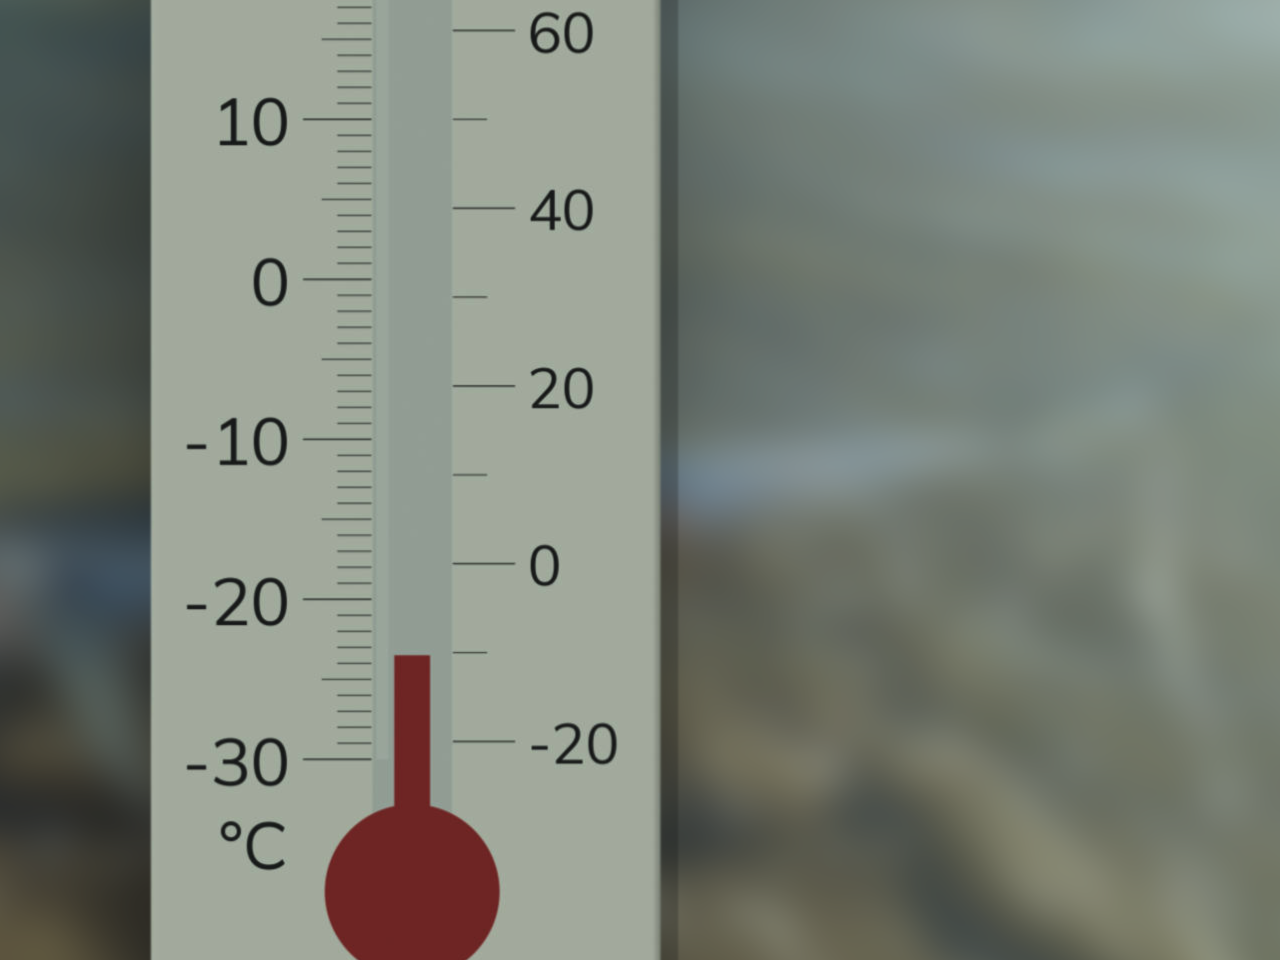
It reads -23.5 °C
